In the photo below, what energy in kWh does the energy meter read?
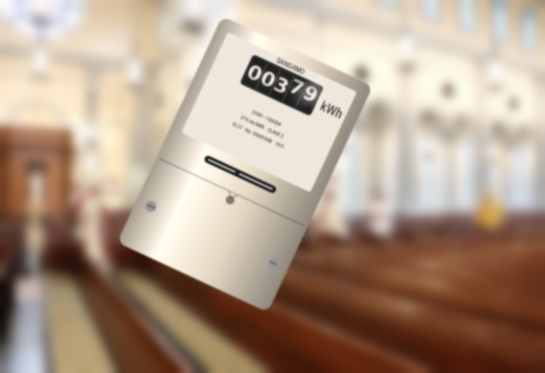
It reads 379 kWh
